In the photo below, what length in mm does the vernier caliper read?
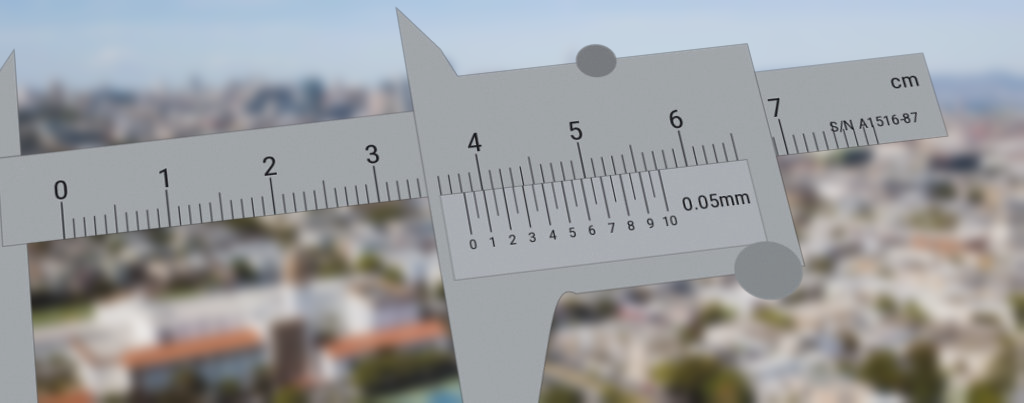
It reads 38.2 mm
